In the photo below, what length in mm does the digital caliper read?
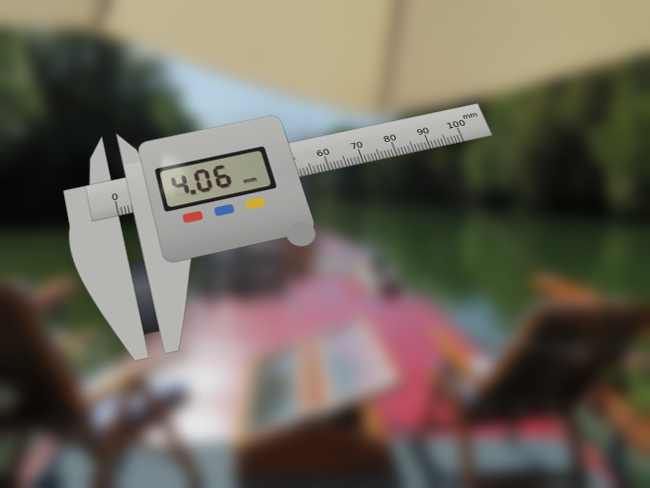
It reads 4.06 mm
